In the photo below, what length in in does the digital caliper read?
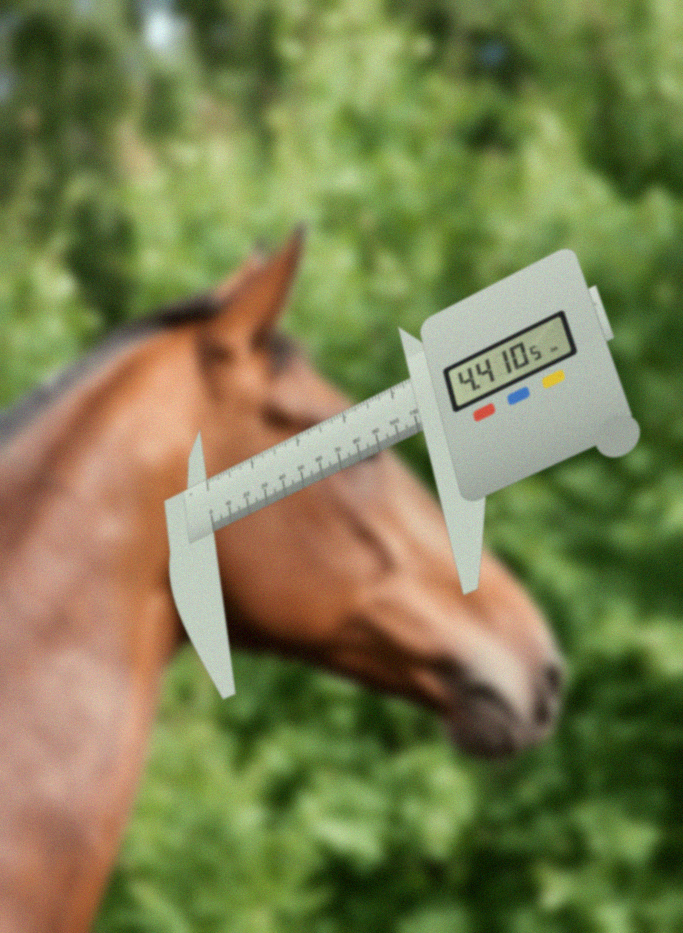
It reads 4.4105 in
